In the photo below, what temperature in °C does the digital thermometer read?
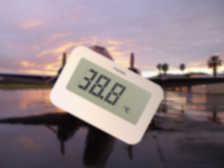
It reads 38.8 °C
